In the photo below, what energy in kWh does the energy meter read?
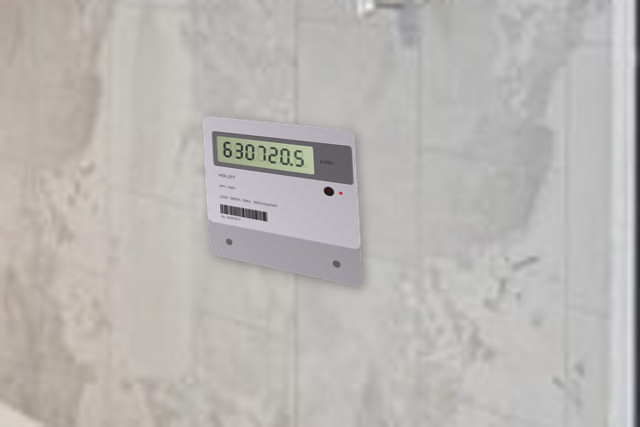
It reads 630720.5 kWh
